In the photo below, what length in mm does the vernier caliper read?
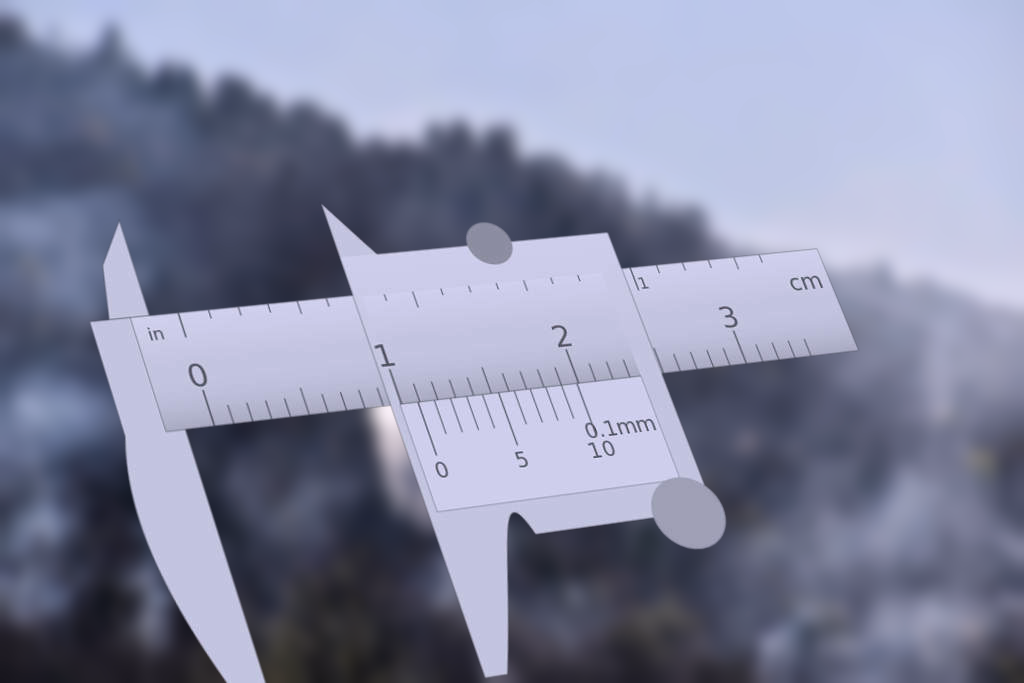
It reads 10.9 mm
